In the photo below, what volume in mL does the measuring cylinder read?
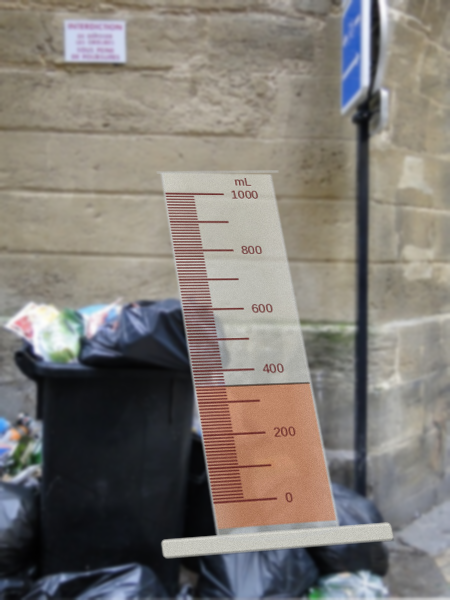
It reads 350 mL
